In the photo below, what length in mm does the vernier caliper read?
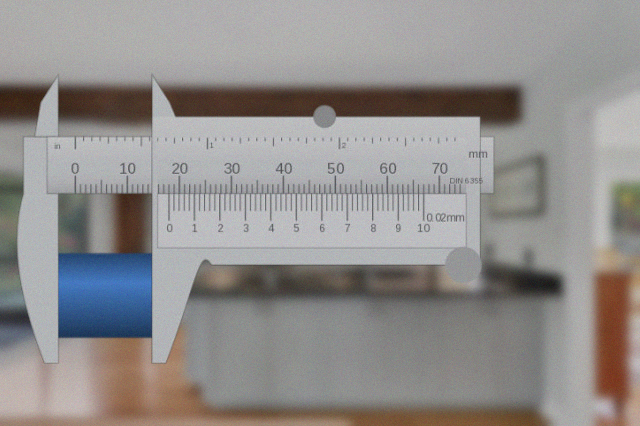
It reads 18.0 mm
